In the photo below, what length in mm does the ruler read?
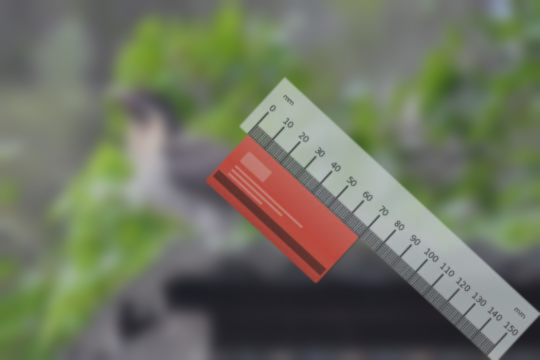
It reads 70 mm
